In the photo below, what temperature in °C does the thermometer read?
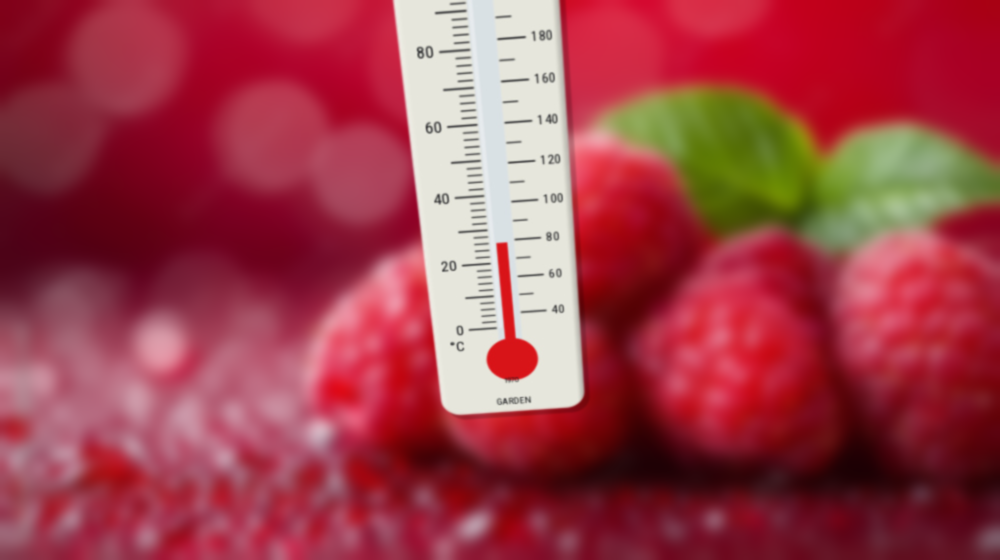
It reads 26 °C
